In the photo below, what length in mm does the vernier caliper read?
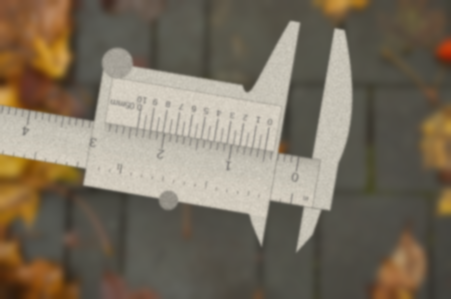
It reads 5.0 mm
